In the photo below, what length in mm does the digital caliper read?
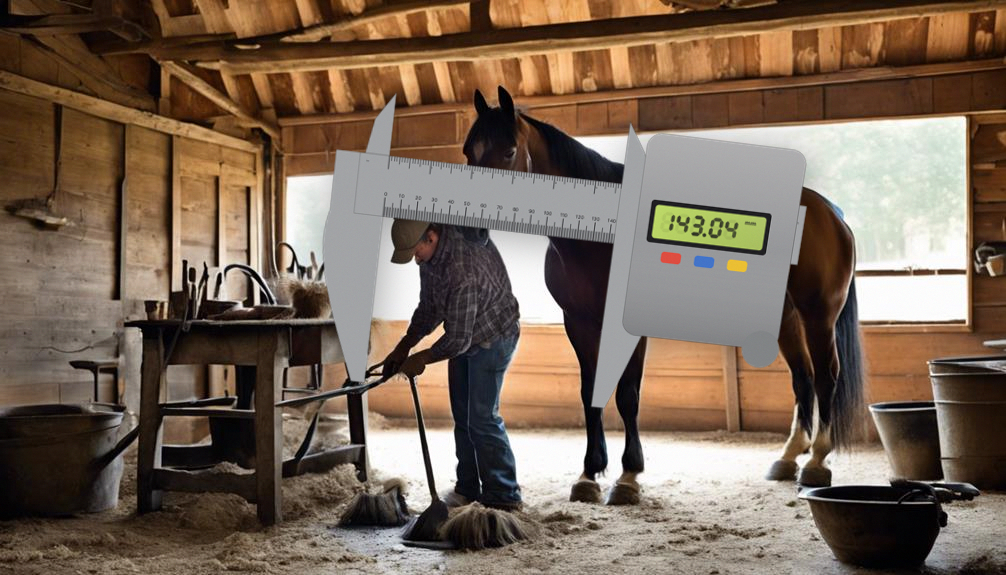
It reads 143.04 mm
